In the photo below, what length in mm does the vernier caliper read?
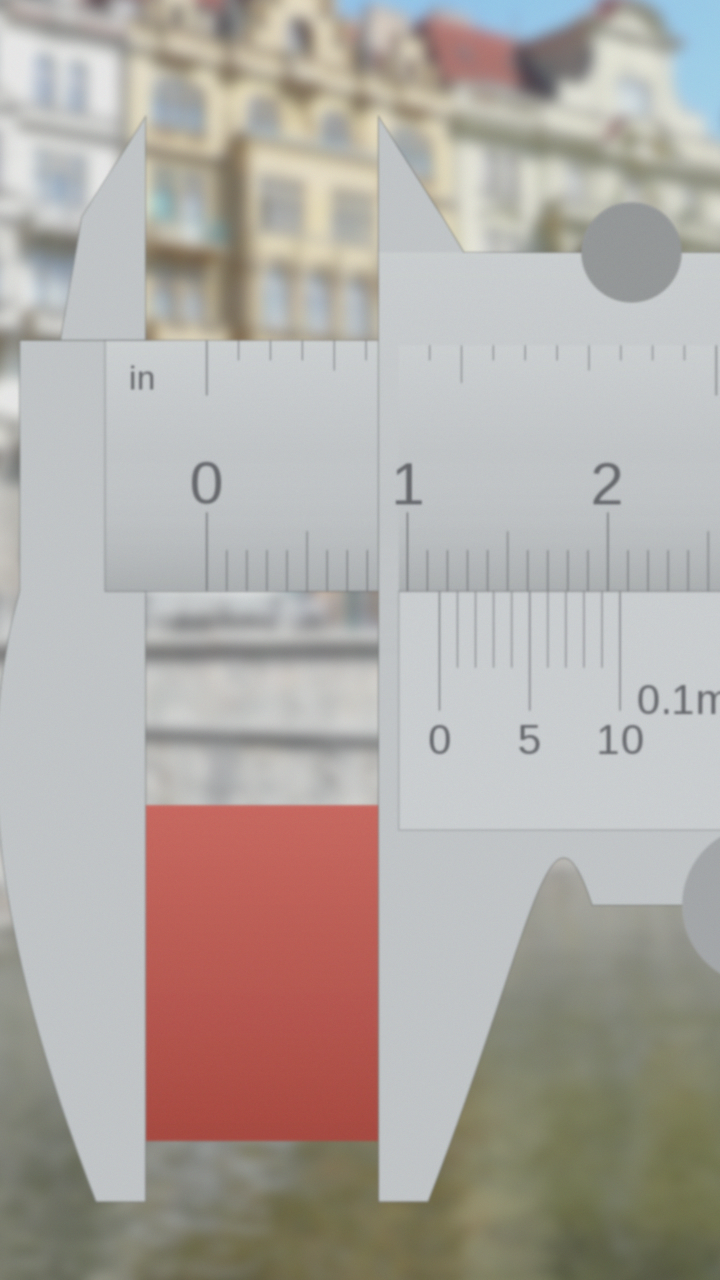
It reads 11.6 mm
